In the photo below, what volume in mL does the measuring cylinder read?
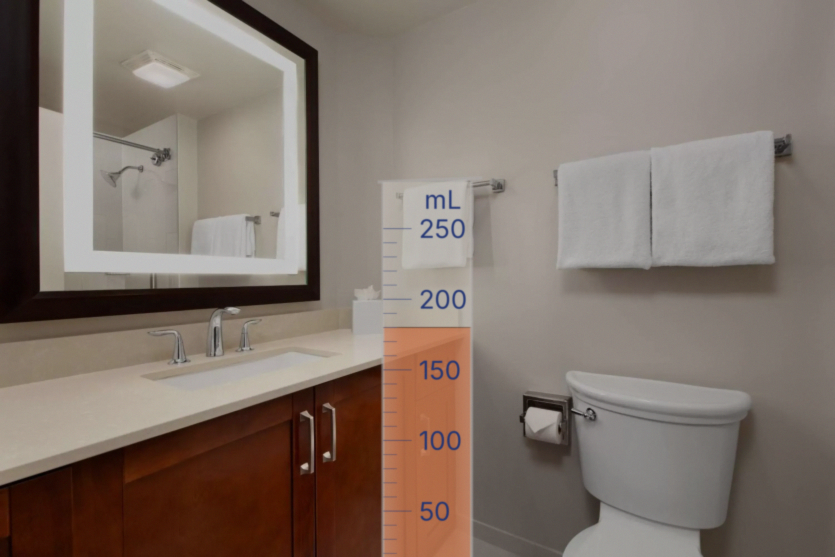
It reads 180 mL
